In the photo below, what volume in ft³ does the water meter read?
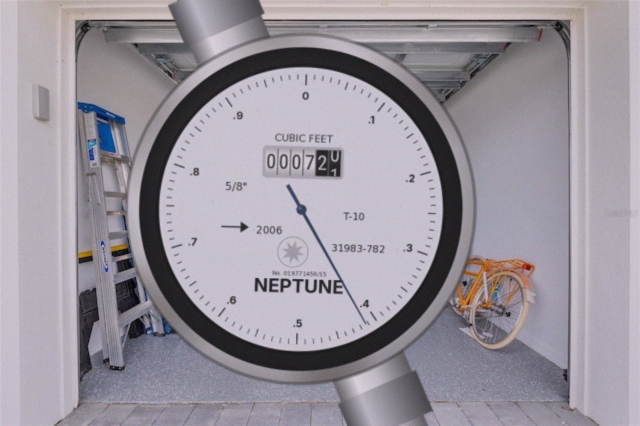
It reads 720.41 ft³
